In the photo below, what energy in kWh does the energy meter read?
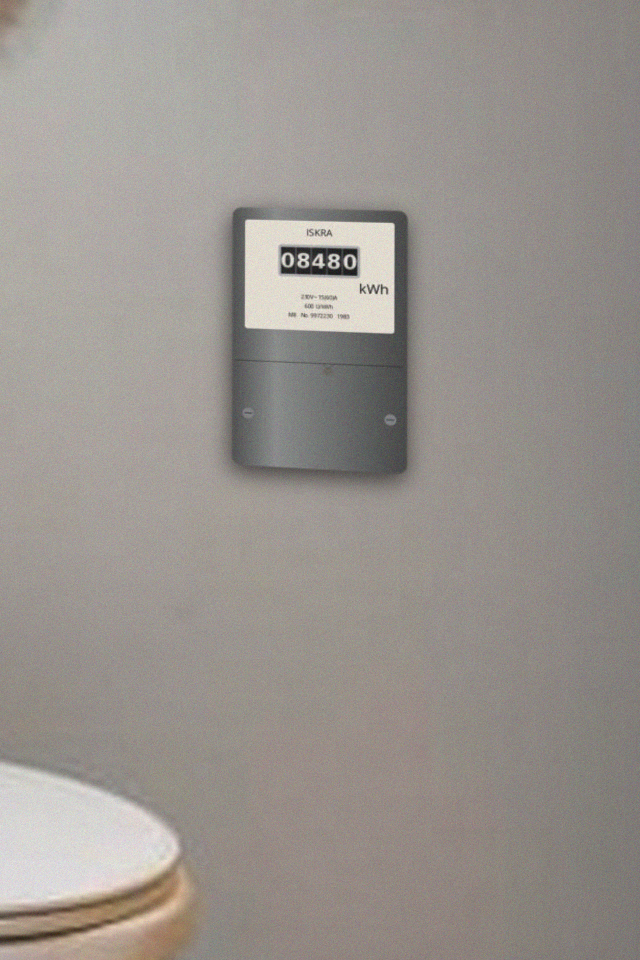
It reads 8480 kWh
